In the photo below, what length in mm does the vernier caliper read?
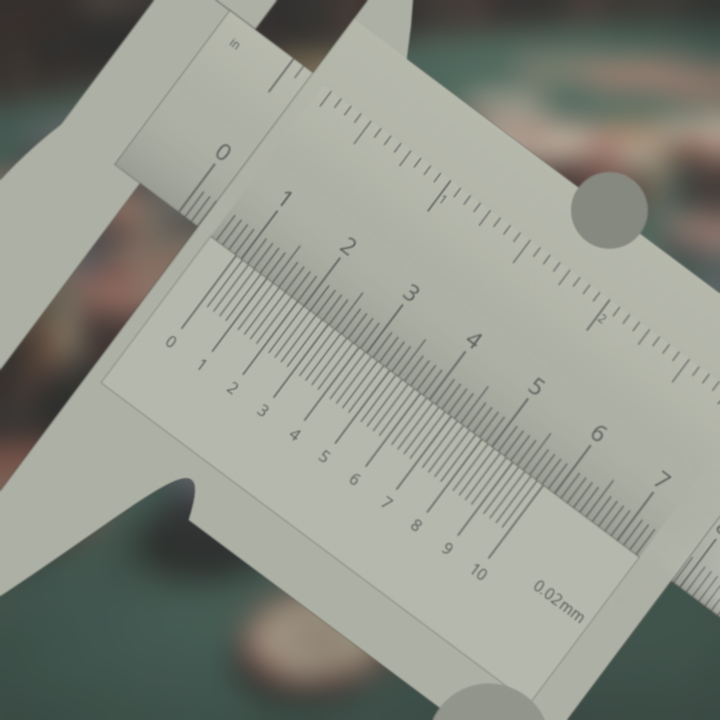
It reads 9.2 mm
